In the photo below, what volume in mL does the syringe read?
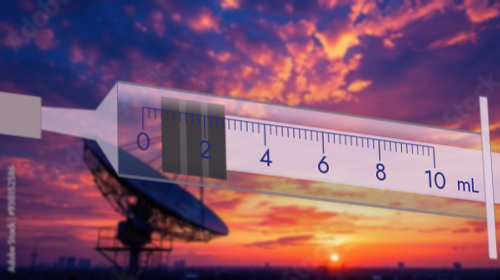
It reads 0.6 mL
